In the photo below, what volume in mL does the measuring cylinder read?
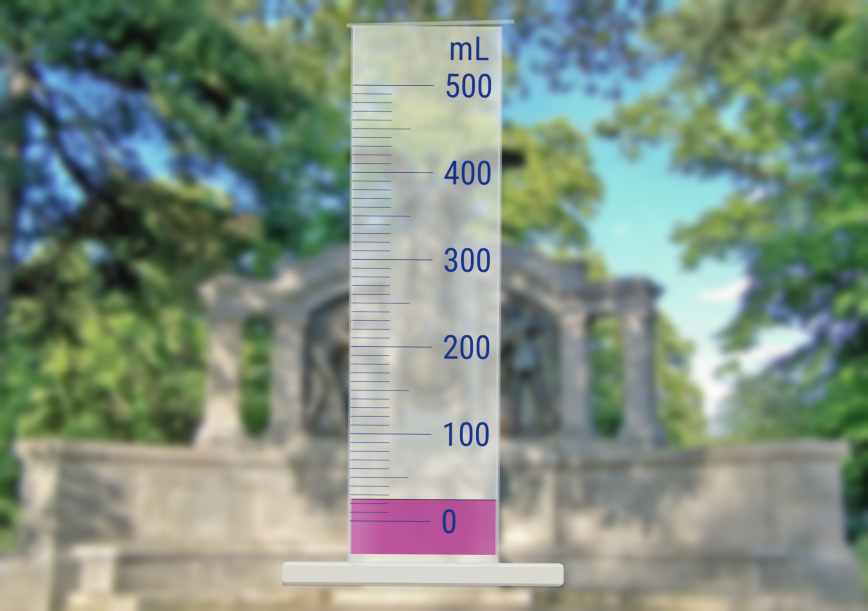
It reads 25 mL
